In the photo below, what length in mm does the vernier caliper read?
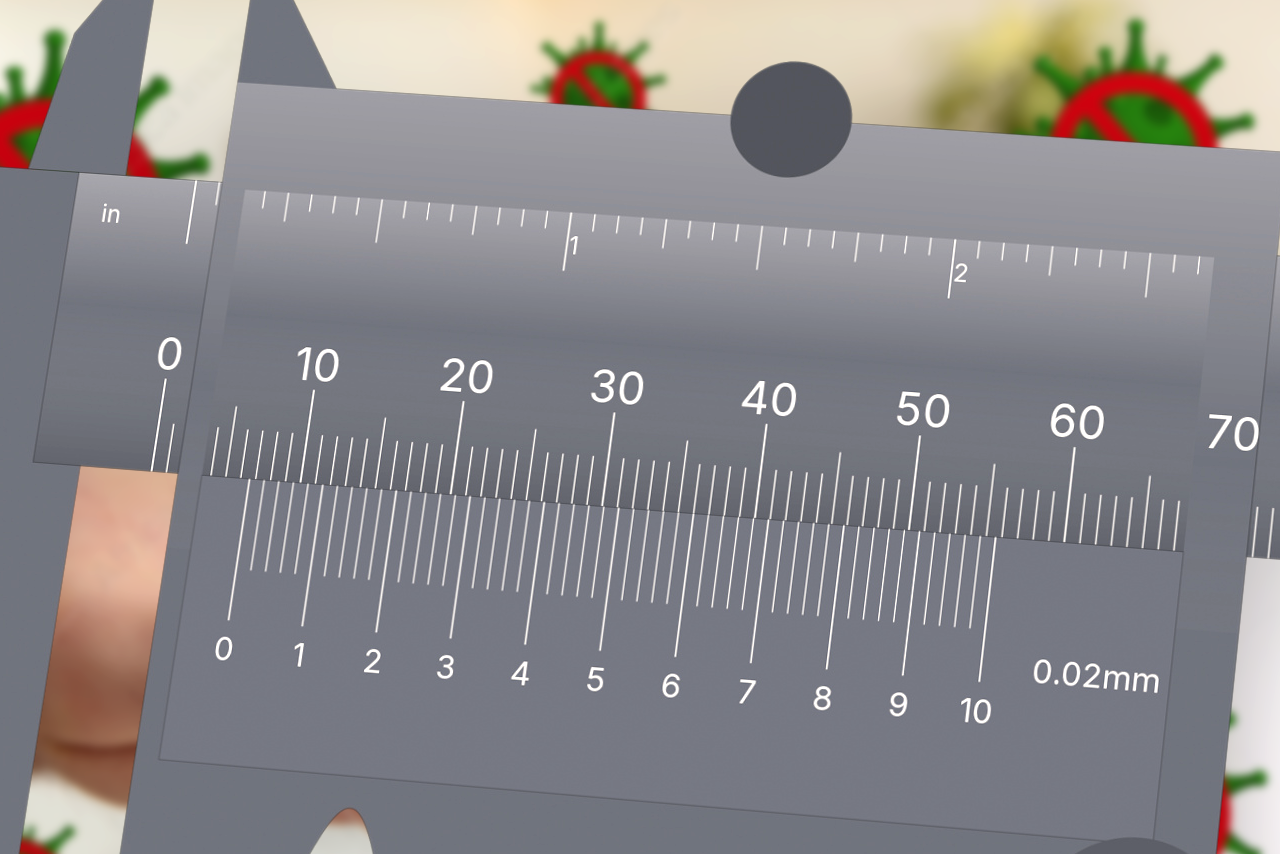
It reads 6.6 mm
